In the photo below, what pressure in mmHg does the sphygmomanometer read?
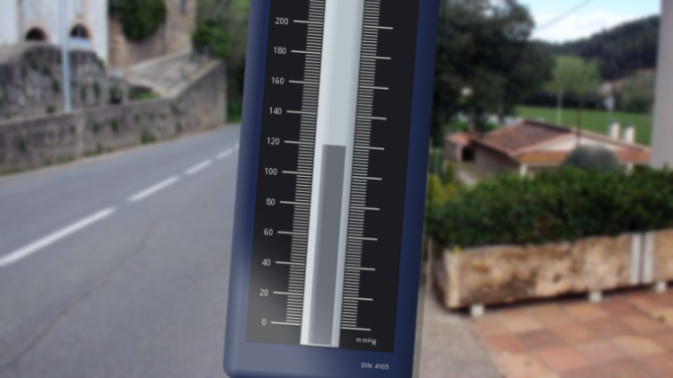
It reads 120 mmHg
